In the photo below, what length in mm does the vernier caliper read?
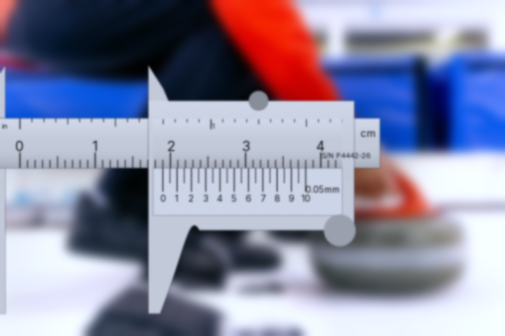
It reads 19.0 mm
